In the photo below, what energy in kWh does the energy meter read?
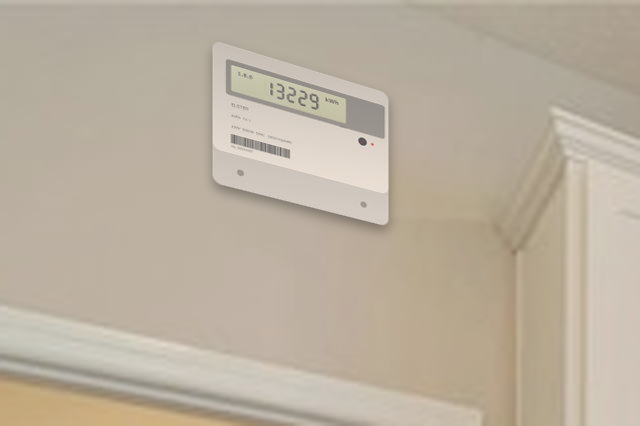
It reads 13229 kWh
